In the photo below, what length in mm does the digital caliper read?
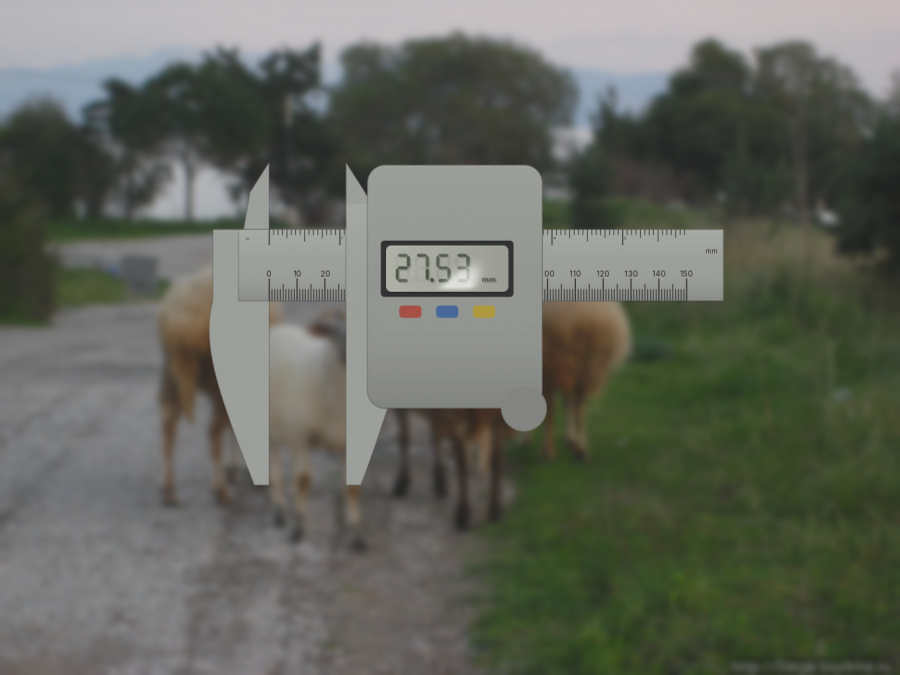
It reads 27.53 mm
